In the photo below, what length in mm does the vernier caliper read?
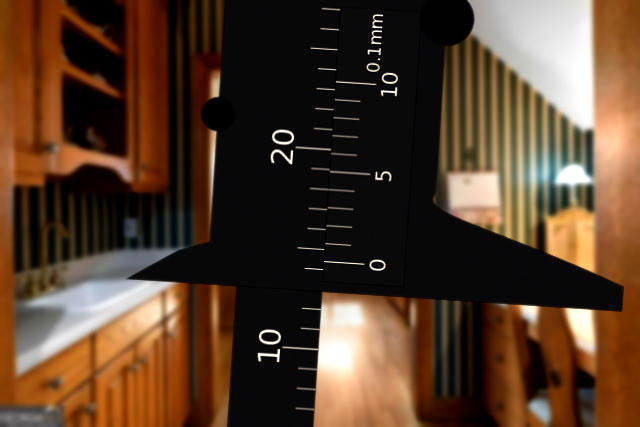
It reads 14.4 mm
